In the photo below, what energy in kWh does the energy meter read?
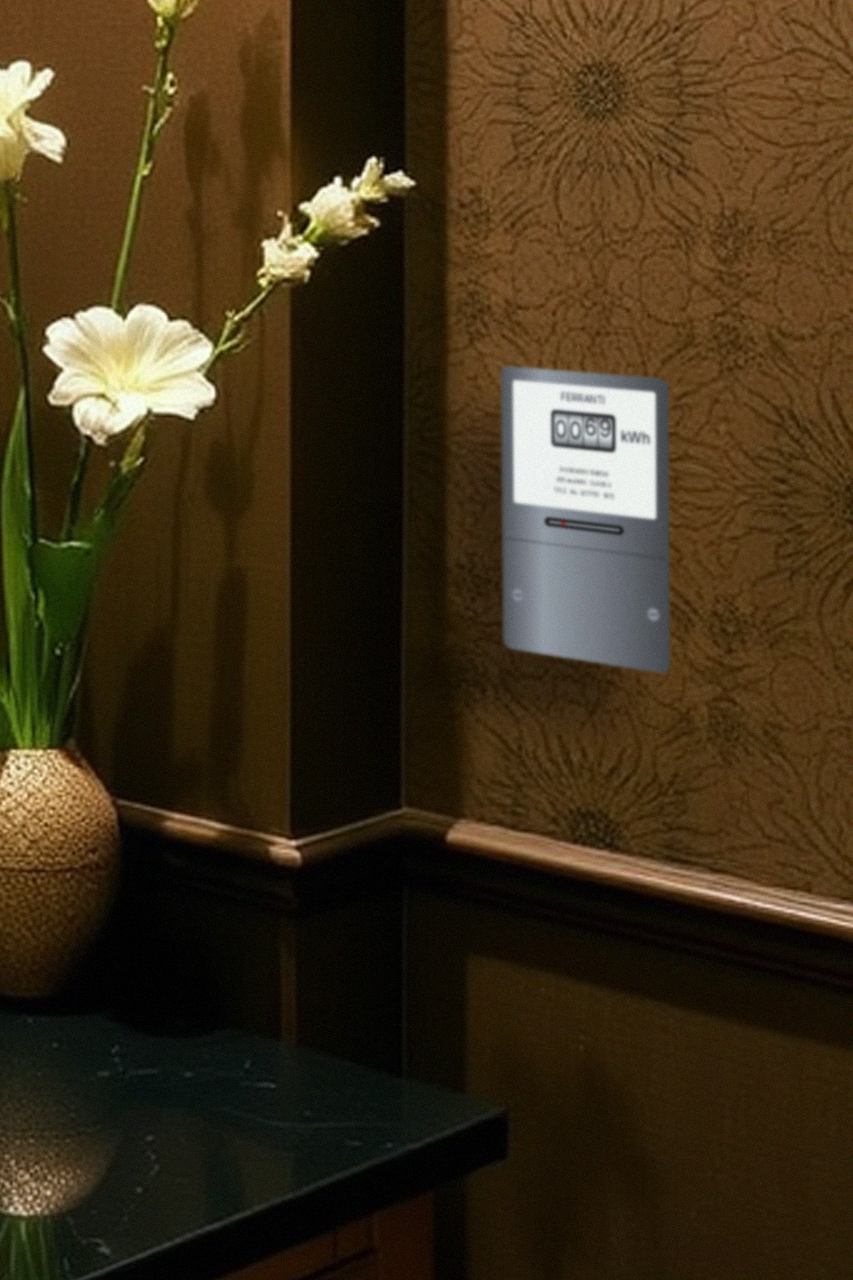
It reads 69 kWh
